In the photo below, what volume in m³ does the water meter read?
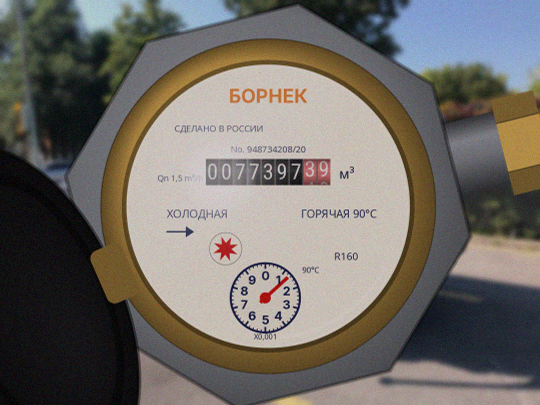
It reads 77397.391 m³
